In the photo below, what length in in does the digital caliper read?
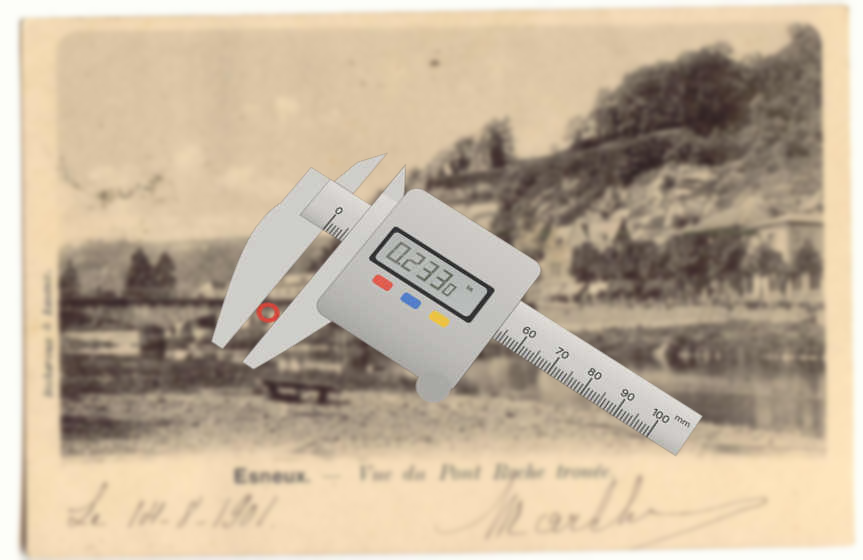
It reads 0.2330 in
